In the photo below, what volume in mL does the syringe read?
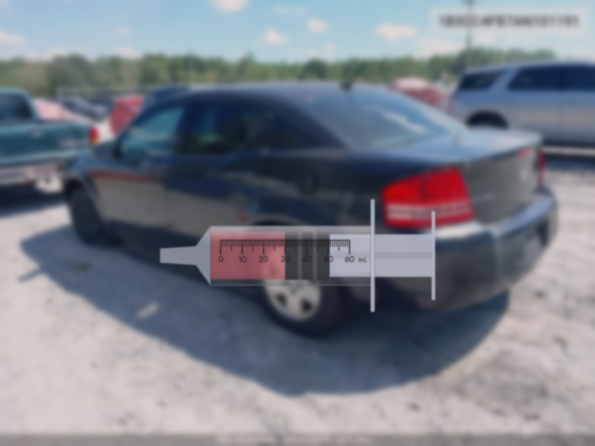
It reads 30 mL
